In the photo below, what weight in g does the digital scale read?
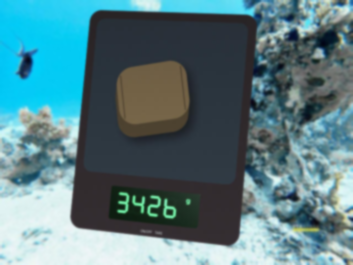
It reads 3426 g
